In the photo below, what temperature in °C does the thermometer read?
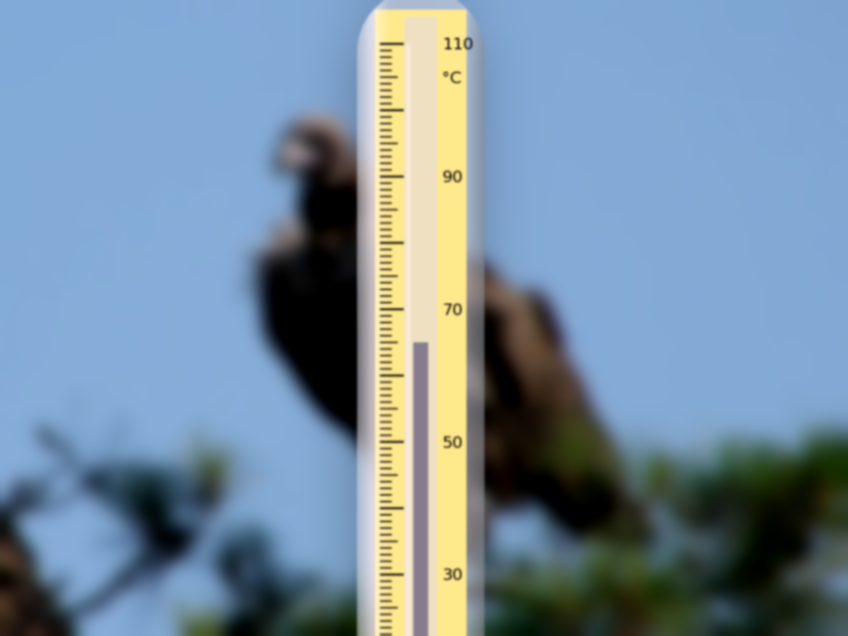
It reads 65 °C
